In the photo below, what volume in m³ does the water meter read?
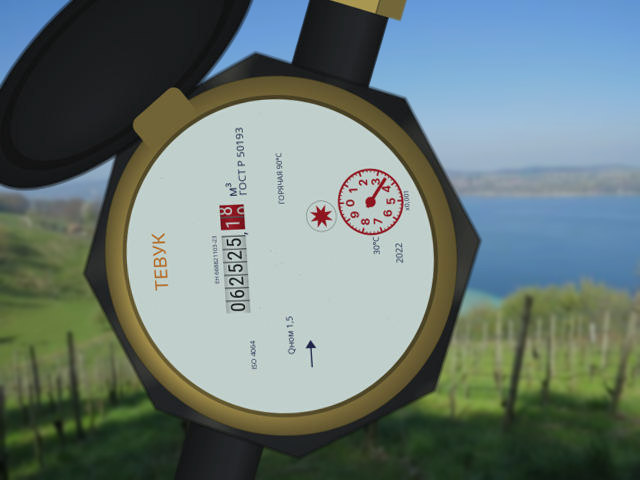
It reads 62525.183 m³
